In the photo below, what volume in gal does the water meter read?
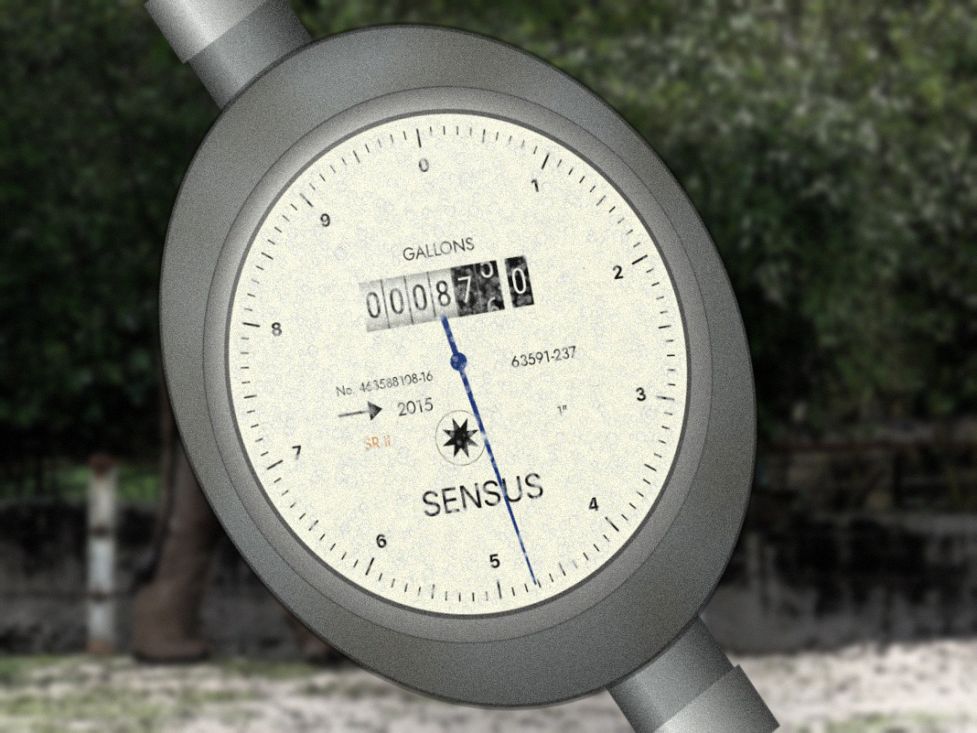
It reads 8754.7 gal
